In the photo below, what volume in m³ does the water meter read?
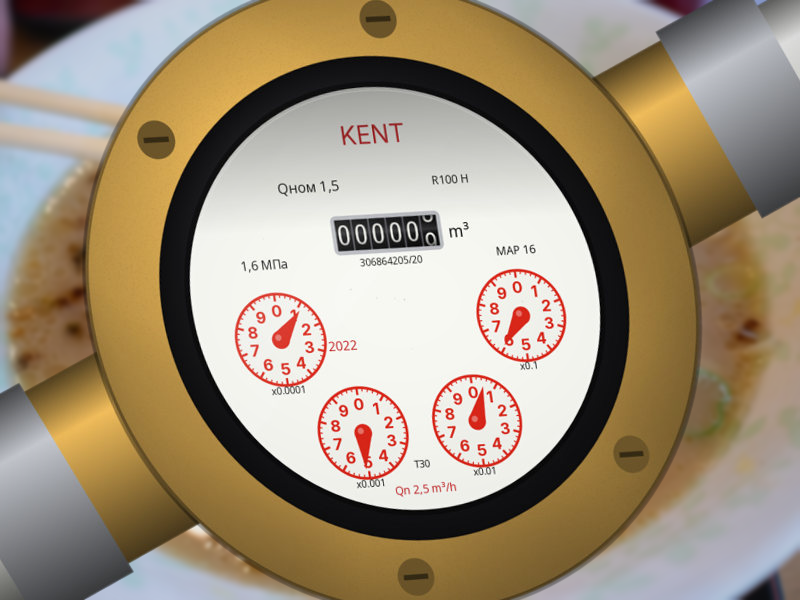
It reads 8.6051 m³
